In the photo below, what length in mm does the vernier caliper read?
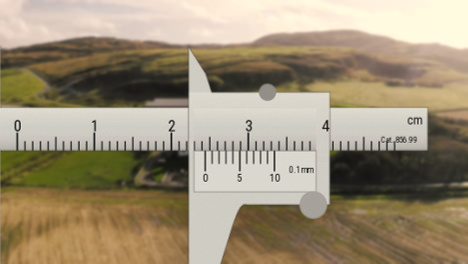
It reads 24.4 mm
